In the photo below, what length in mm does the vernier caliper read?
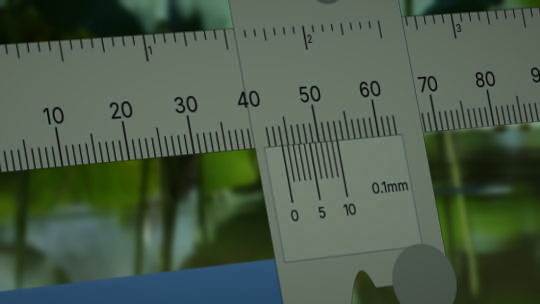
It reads 44.0 mm
